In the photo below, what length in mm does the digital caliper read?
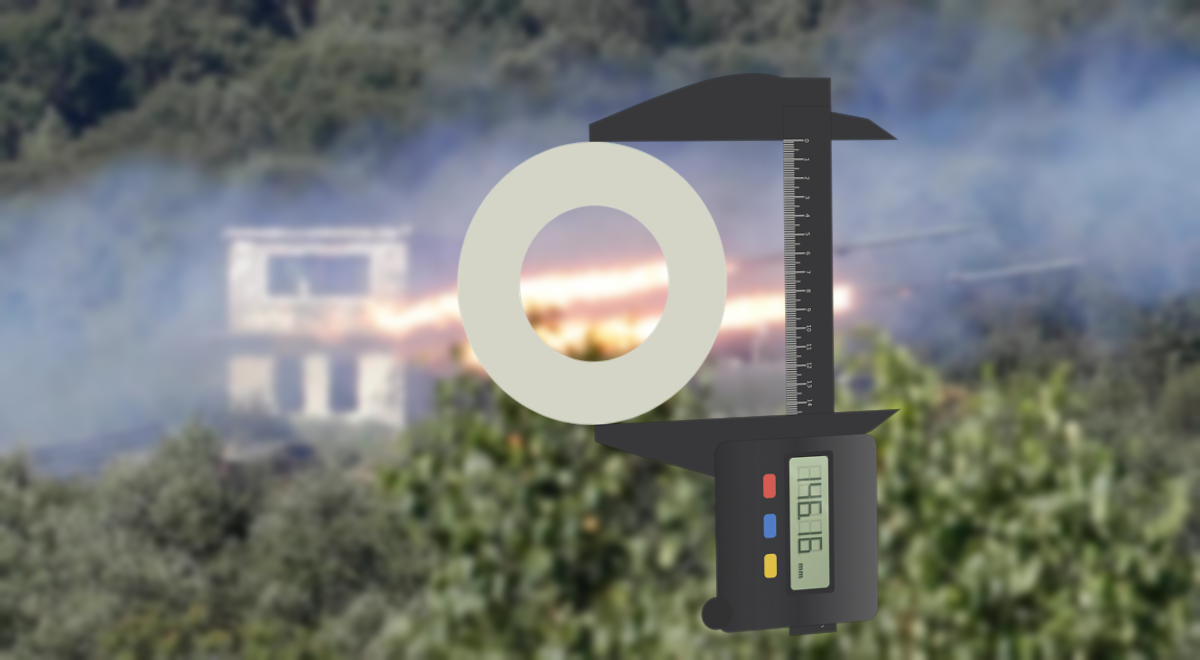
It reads 146.16 mm
